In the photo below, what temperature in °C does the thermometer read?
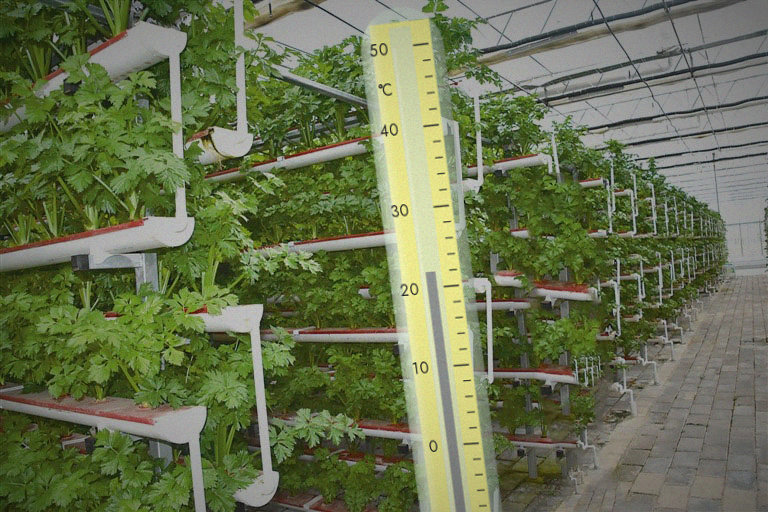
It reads 22 °C
